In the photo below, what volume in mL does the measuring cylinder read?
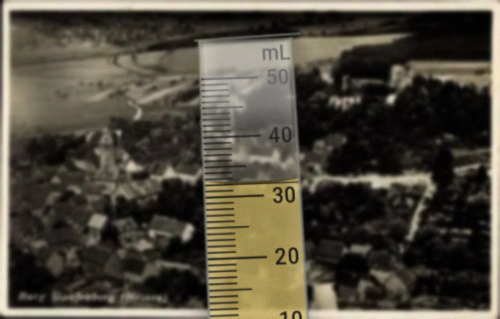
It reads 32 mL
